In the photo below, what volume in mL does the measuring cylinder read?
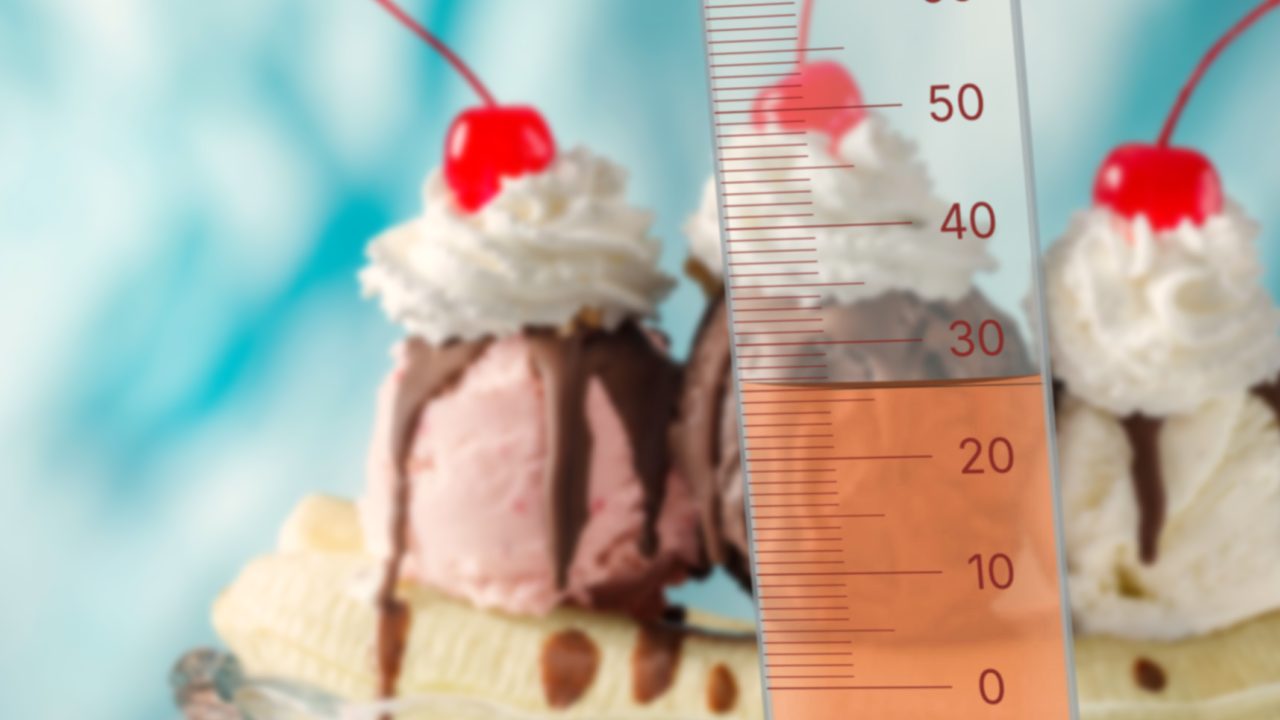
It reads 26 mL
